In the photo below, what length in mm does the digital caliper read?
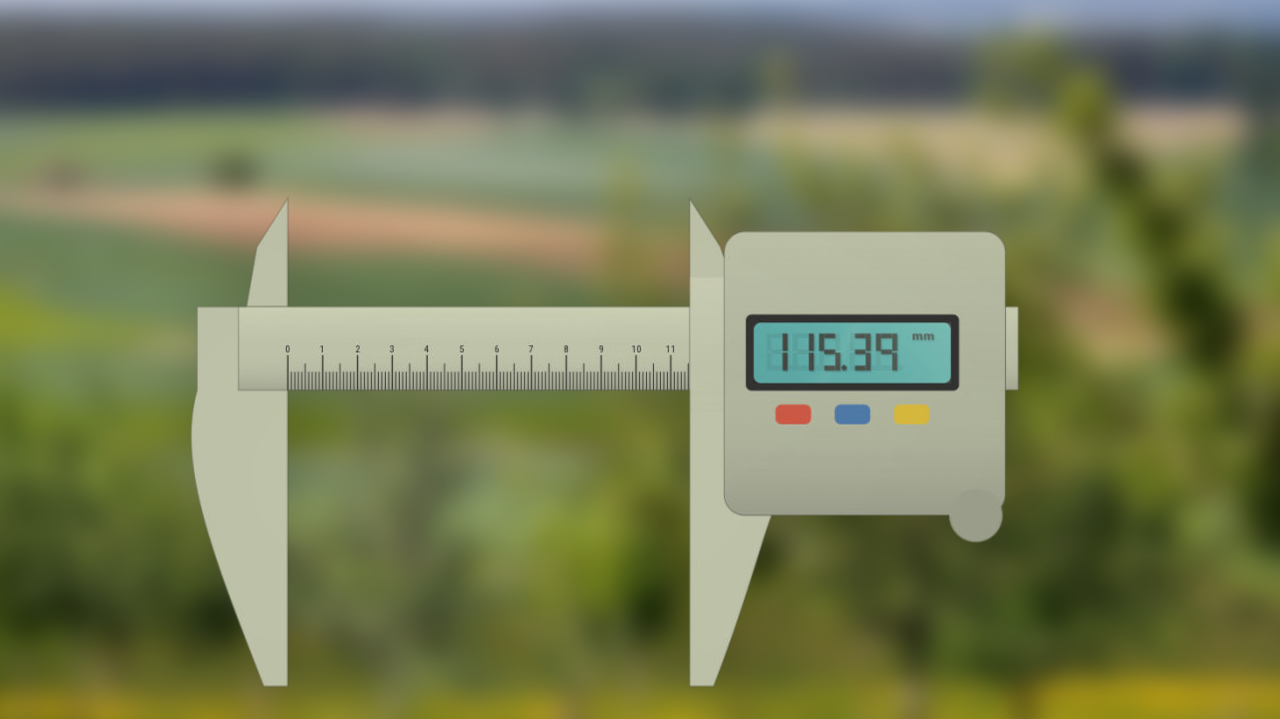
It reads 115.39 mm
